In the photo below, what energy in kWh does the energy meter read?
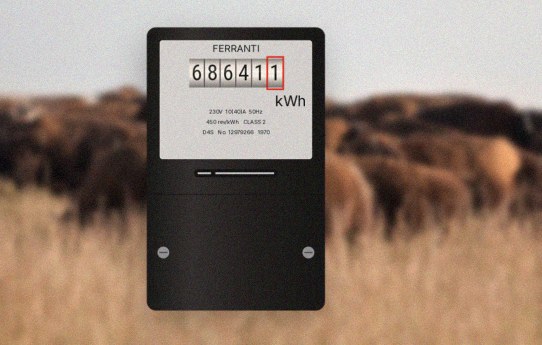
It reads 68641.1 kWh
